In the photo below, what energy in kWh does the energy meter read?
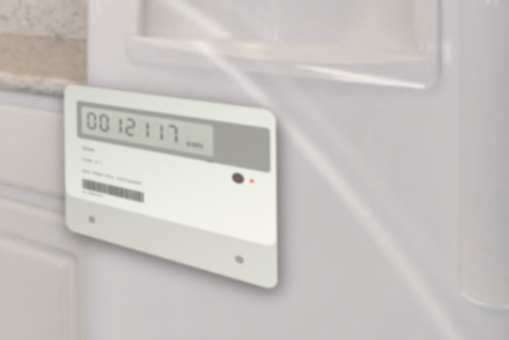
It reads 12117 kWh
